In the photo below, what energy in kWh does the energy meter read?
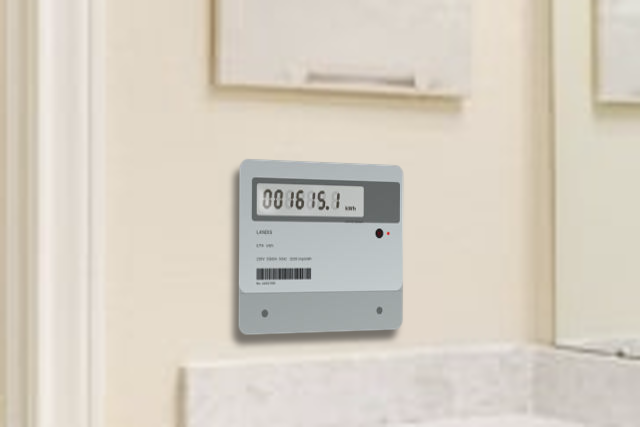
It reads 1615.1 kWh
